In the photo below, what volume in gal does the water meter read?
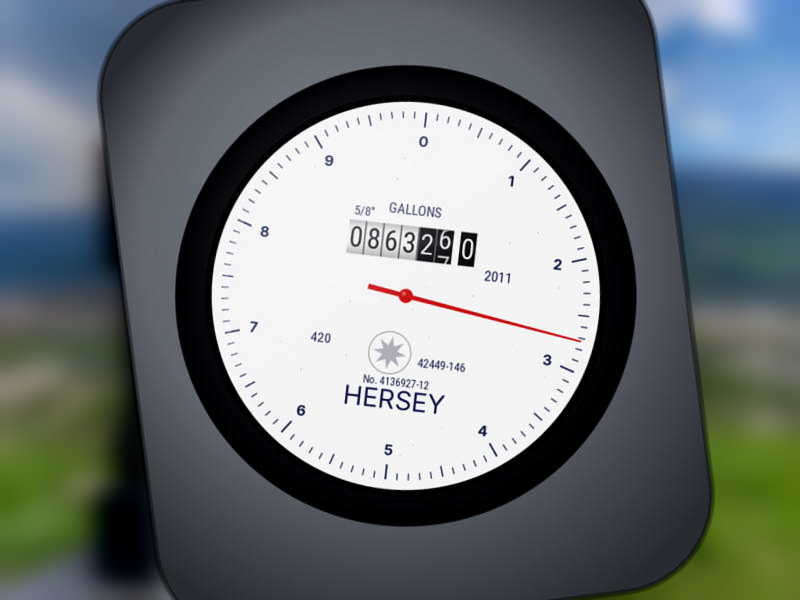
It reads 863262.7 gal
